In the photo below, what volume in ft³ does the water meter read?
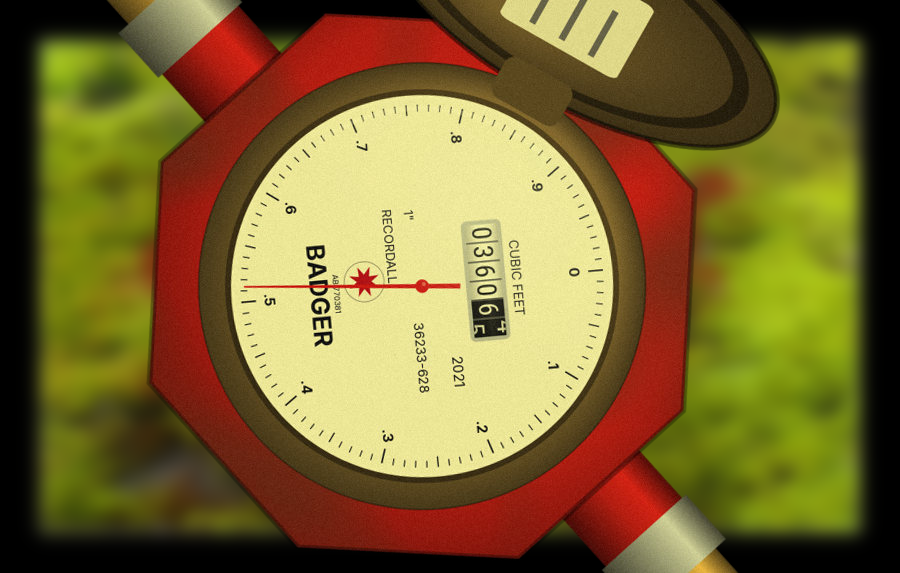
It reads 36064.51 ft³
